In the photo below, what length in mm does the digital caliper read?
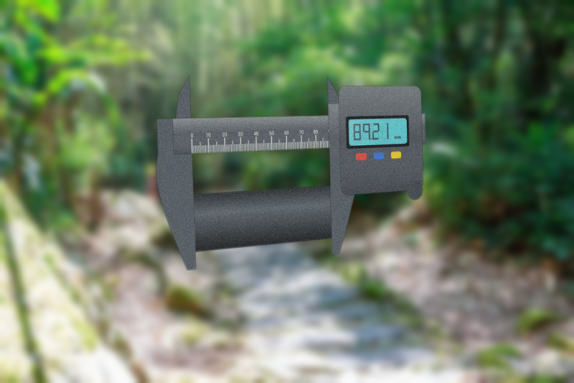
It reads 89.21 mm
